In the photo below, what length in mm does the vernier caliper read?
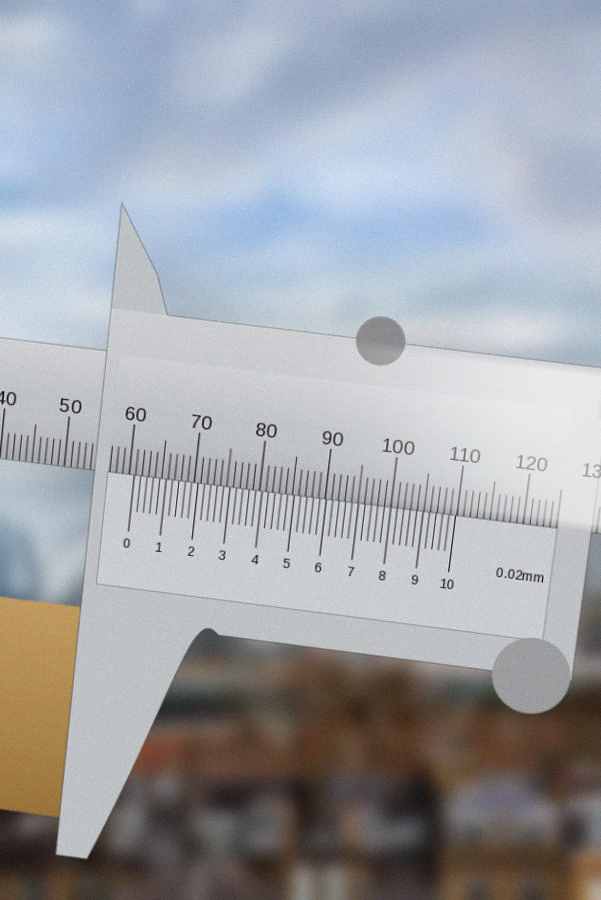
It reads 60.8 mm
